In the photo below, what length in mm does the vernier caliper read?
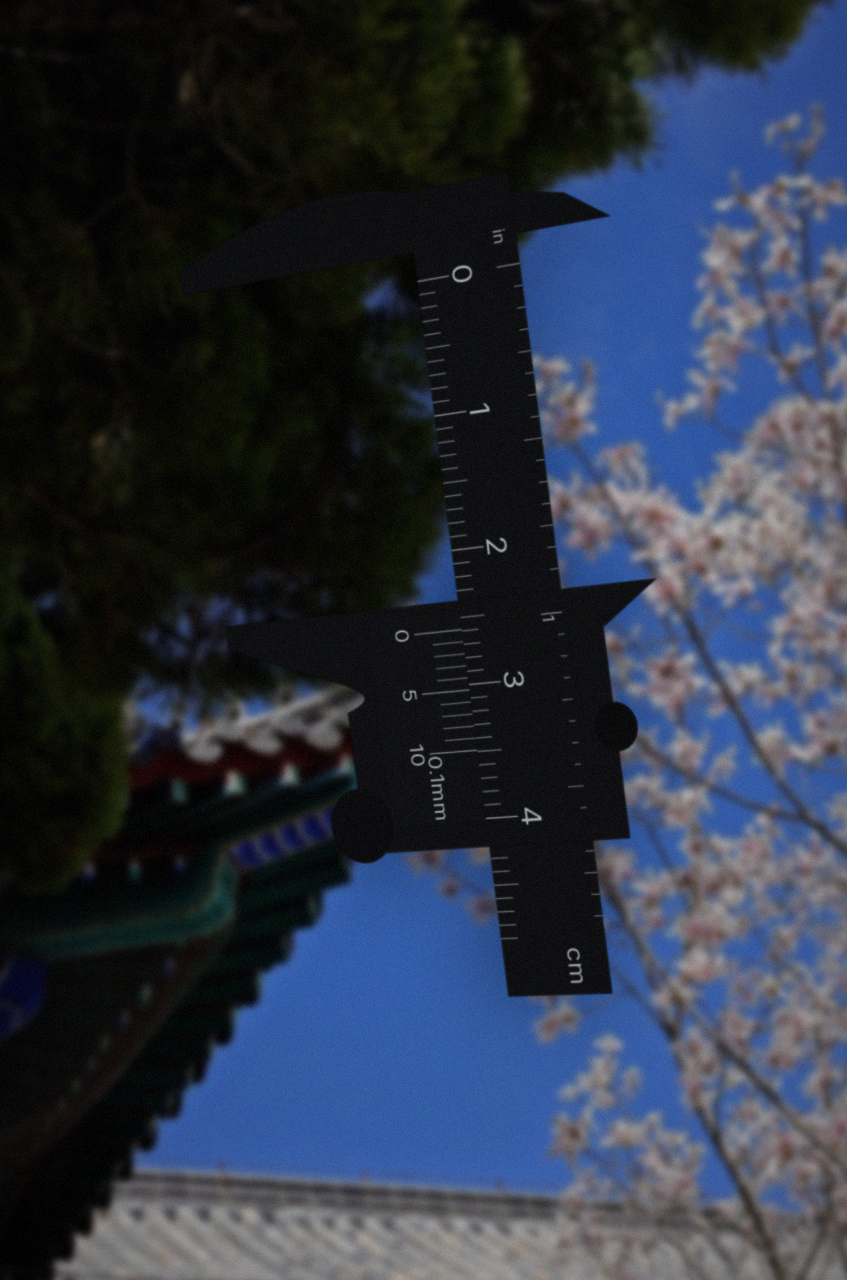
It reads 25.9 mm
